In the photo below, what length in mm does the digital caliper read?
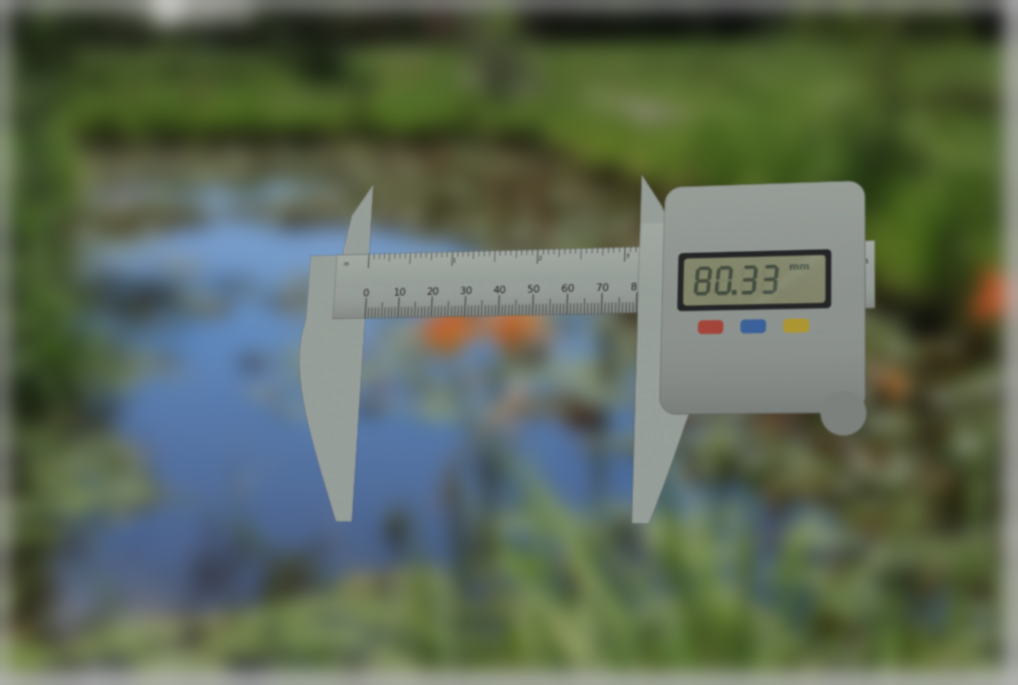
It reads 80.33 mm
